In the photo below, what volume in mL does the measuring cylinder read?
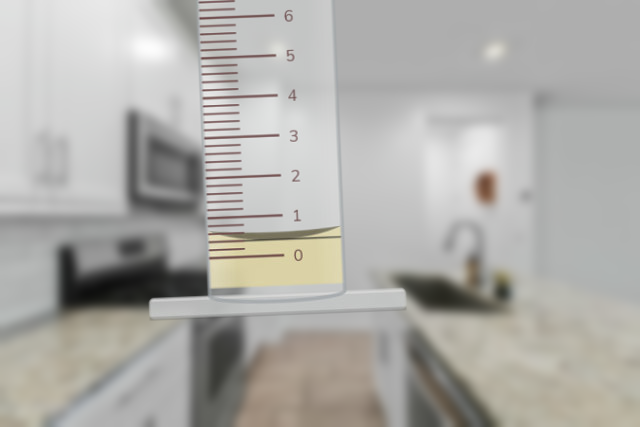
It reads 0.4 mL
